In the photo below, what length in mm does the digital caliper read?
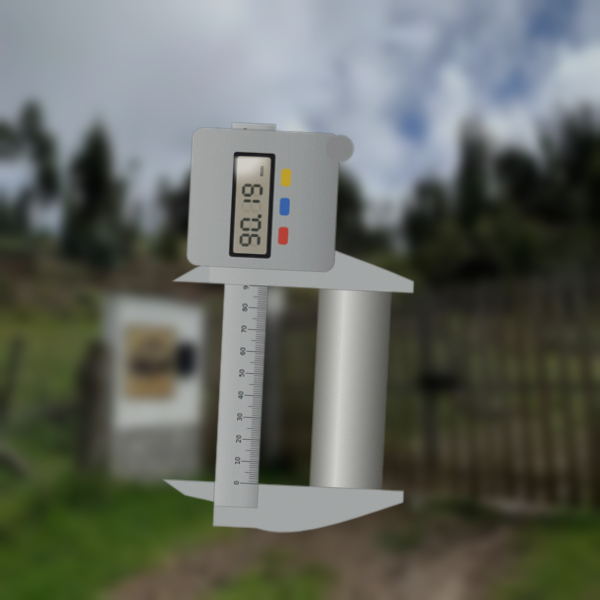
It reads 90.19 mm
